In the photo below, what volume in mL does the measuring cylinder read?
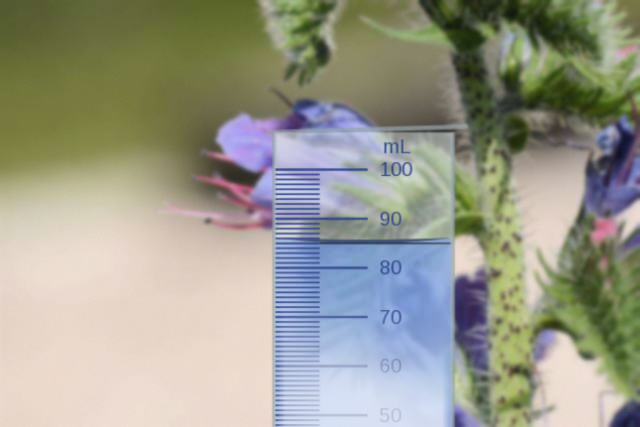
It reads 85 mL
